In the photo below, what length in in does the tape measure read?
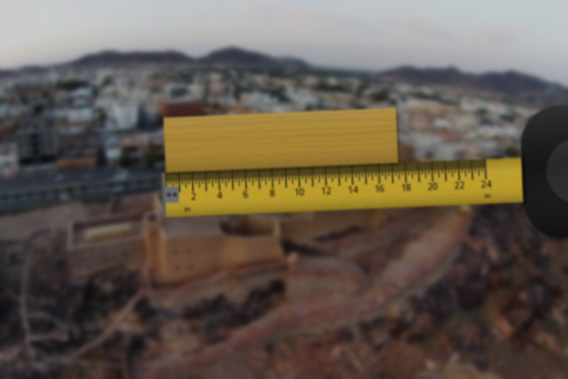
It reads 17.5 in
